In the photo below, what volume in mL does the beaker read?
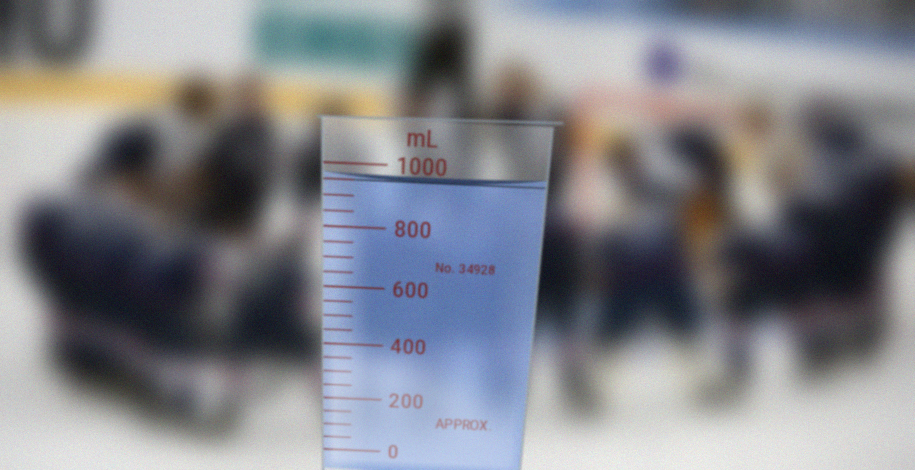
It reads 950 mL
